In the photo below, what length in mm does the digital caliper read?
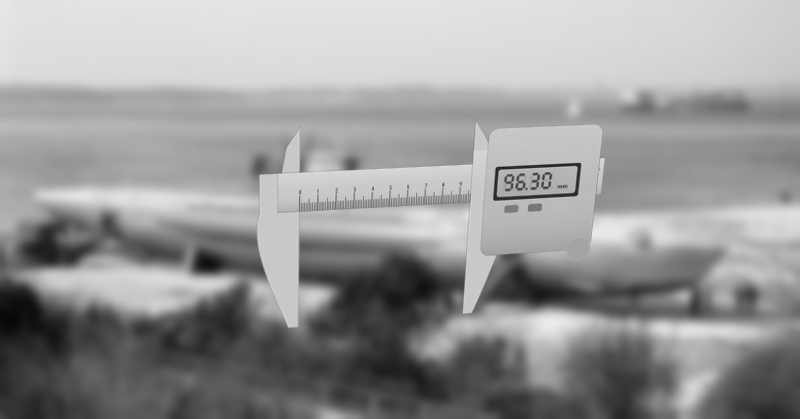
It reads 96.30 mm
